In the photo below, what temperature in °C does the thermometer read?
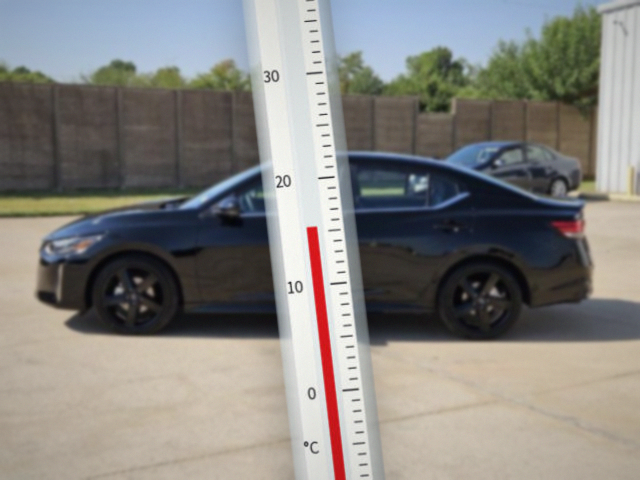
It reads 15.5 °C
